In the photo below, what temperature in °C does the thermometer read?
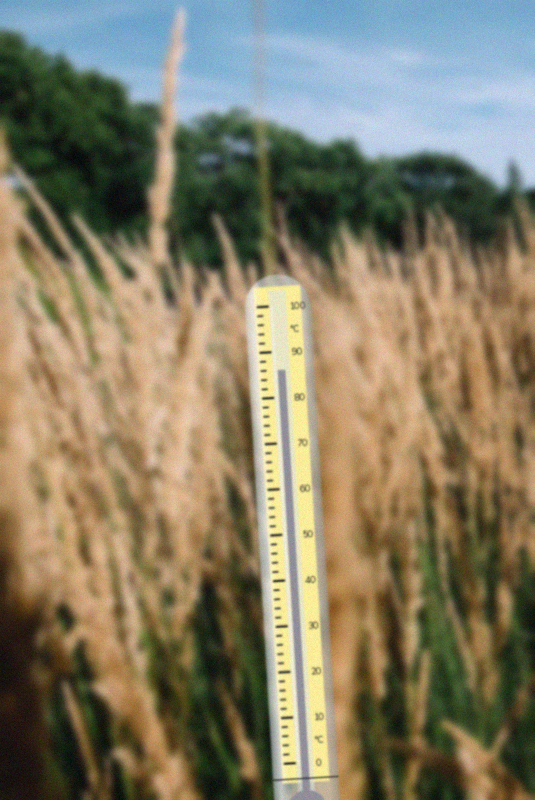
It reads 86 °C
